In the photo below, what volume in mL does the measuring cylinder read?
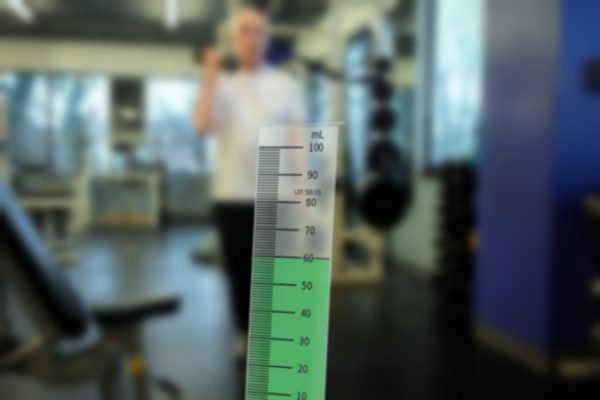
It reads 60 mL
